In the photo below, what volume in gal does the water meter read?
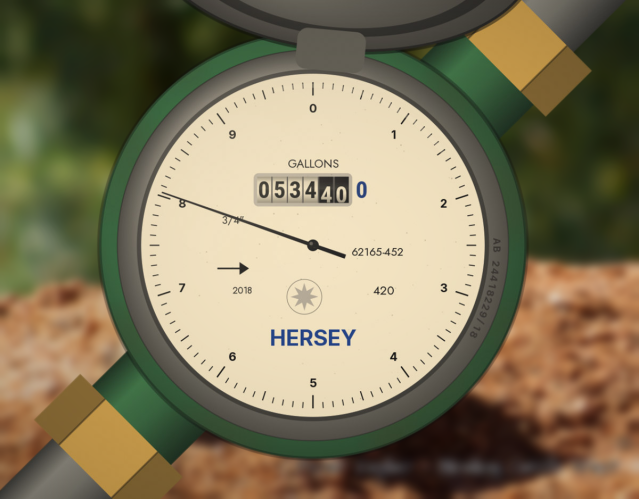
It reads 534398.0 gal
